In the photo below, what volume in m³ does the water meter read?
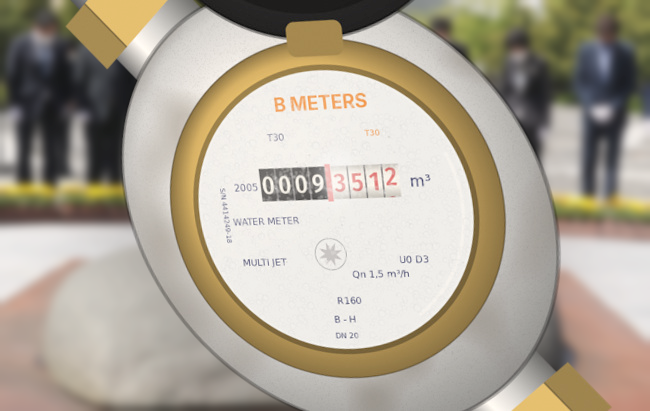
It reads 9.3512 m³
